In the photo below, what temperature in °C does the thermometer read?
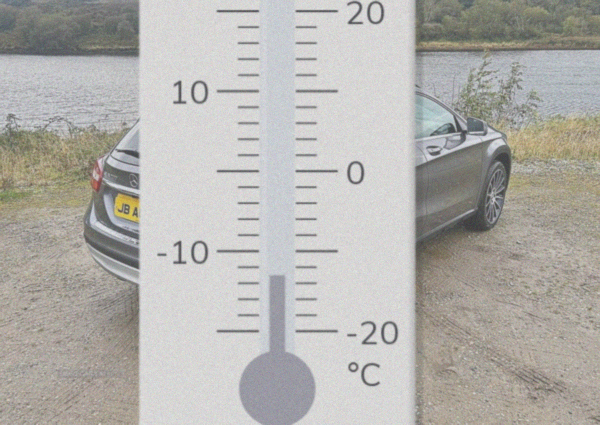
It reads -13 °C
